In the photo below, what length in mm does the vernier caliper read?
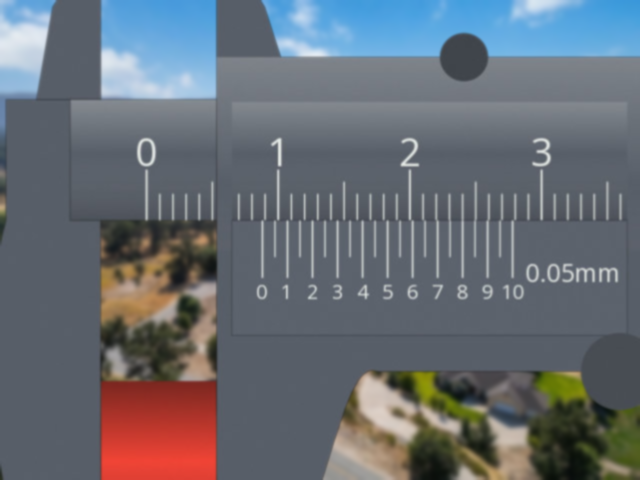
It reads 8.8 mm
